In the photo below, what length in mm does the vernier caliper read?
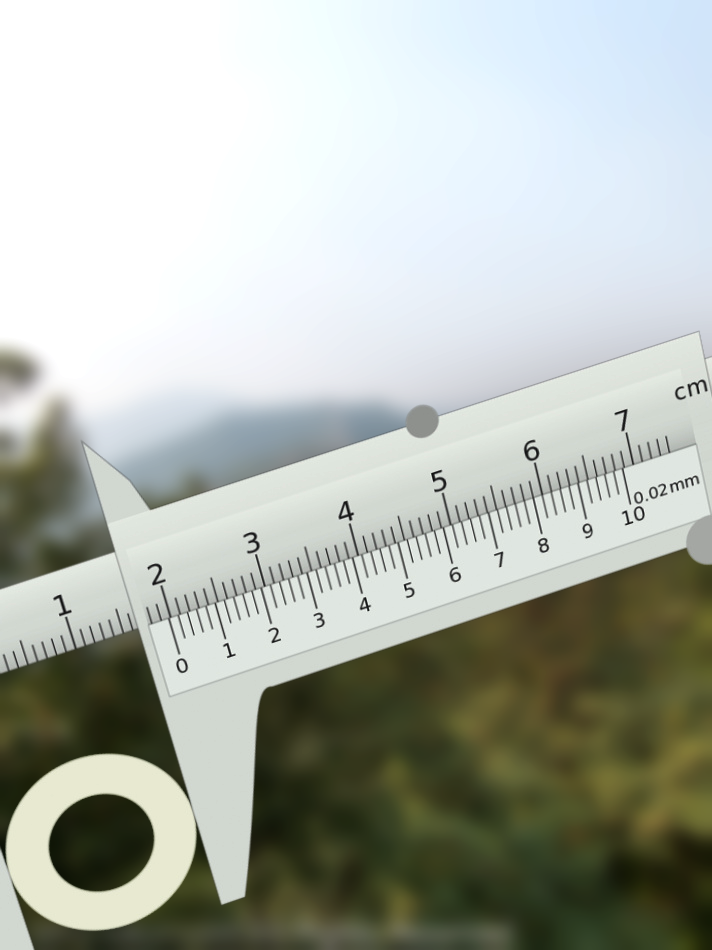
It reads 19.8 mm
